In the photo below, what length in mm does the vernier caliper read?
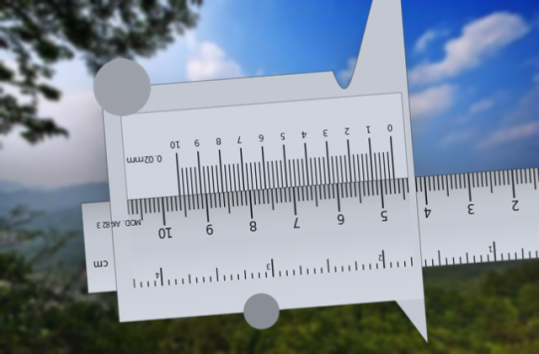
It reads 47.0 mm
